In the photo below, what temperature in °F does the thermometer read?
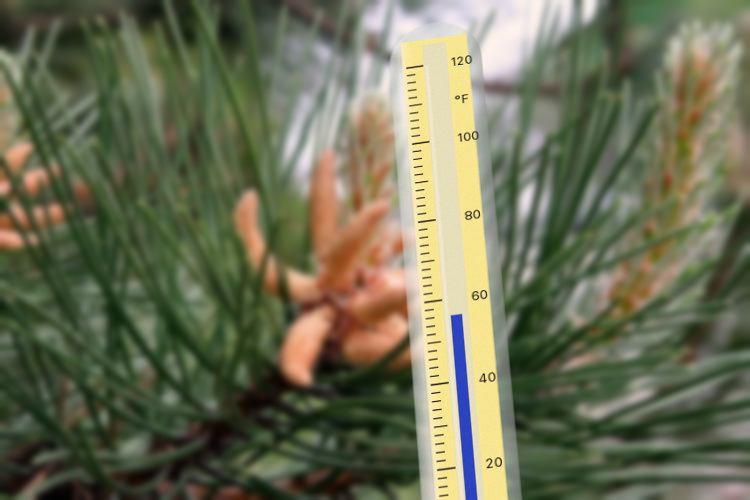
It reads 56 °F
